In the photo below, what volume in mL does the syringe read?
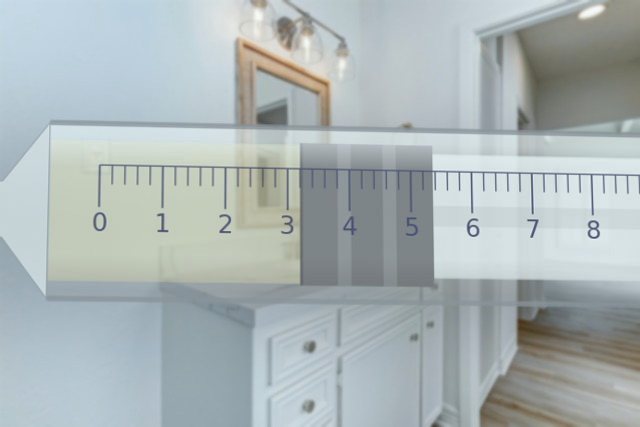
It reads 3.2 mL
